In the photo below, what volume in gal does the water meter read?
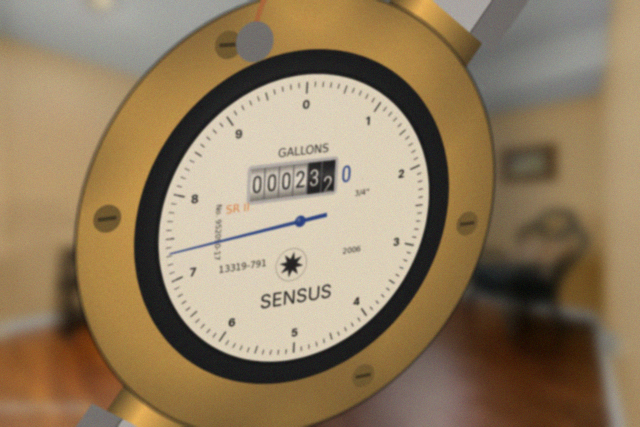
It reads 2317.3 gal
